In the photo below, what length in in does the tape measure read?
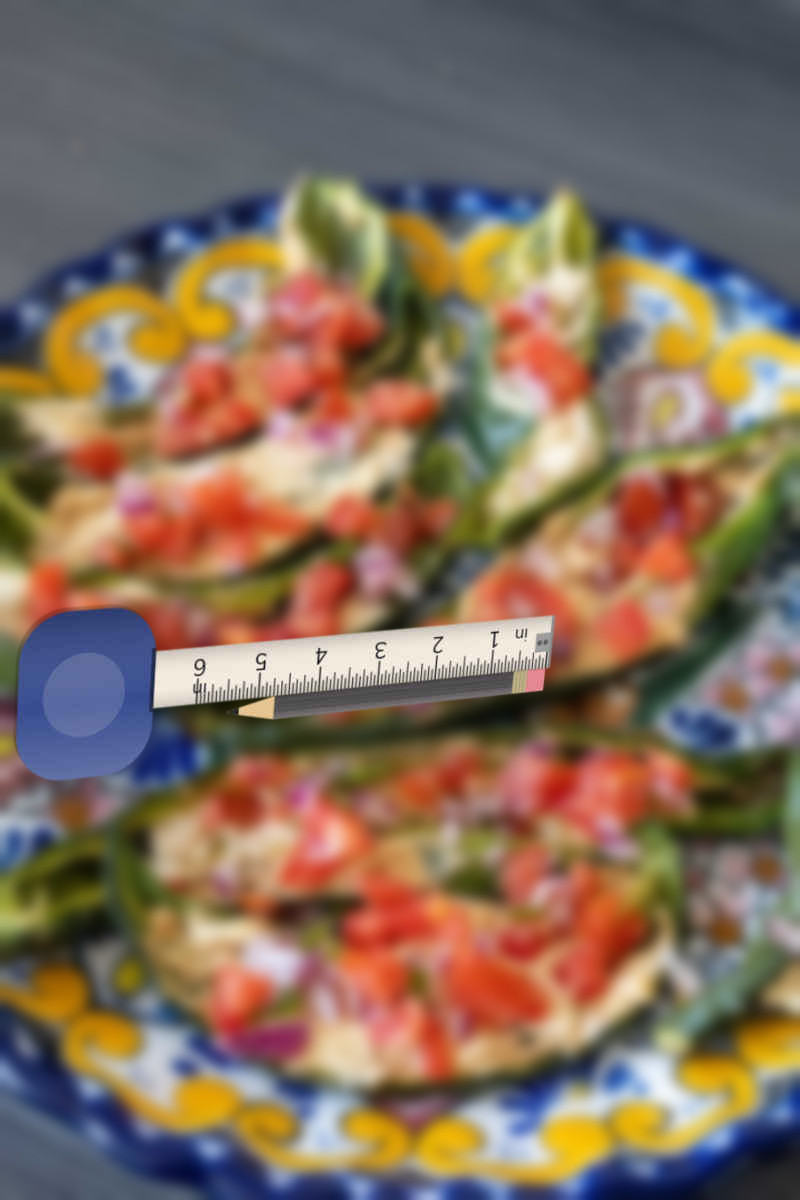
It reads 5.5 in
